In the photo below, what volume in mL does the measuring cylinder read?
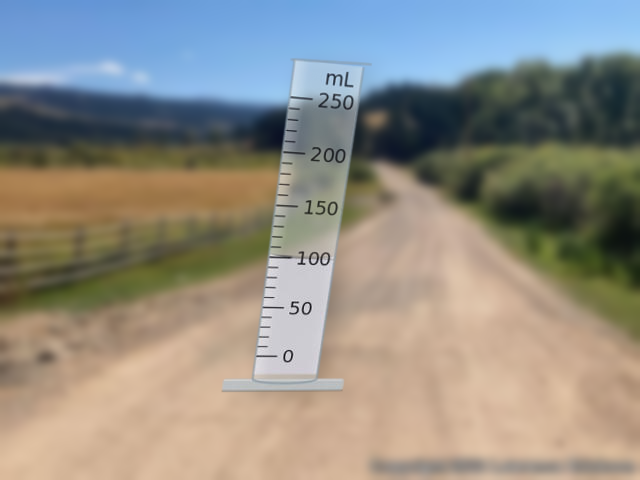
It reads 100 mL
